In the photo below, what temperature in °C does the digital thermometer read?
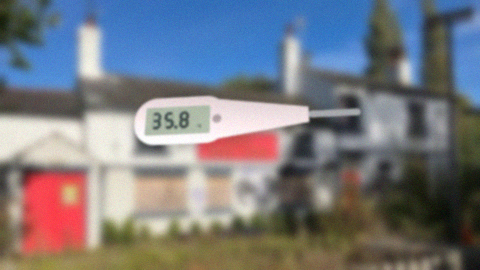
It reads 35.8 °C
